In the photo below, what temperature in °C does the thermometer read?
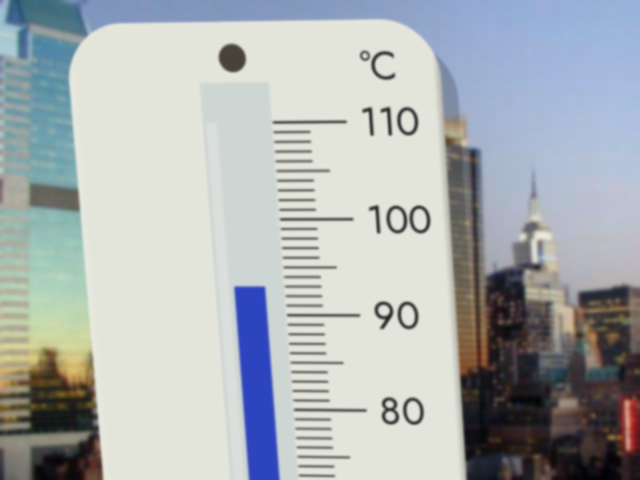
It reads 93 °C
